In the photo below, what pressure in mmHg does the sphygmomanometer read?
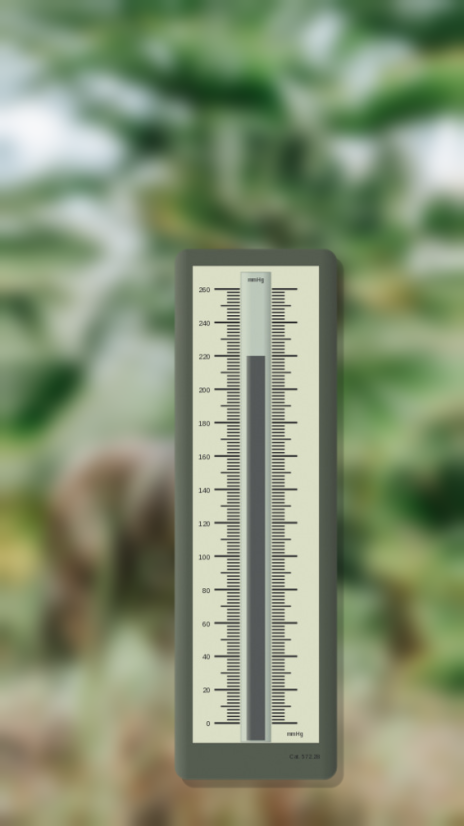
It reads 220 mmHg
